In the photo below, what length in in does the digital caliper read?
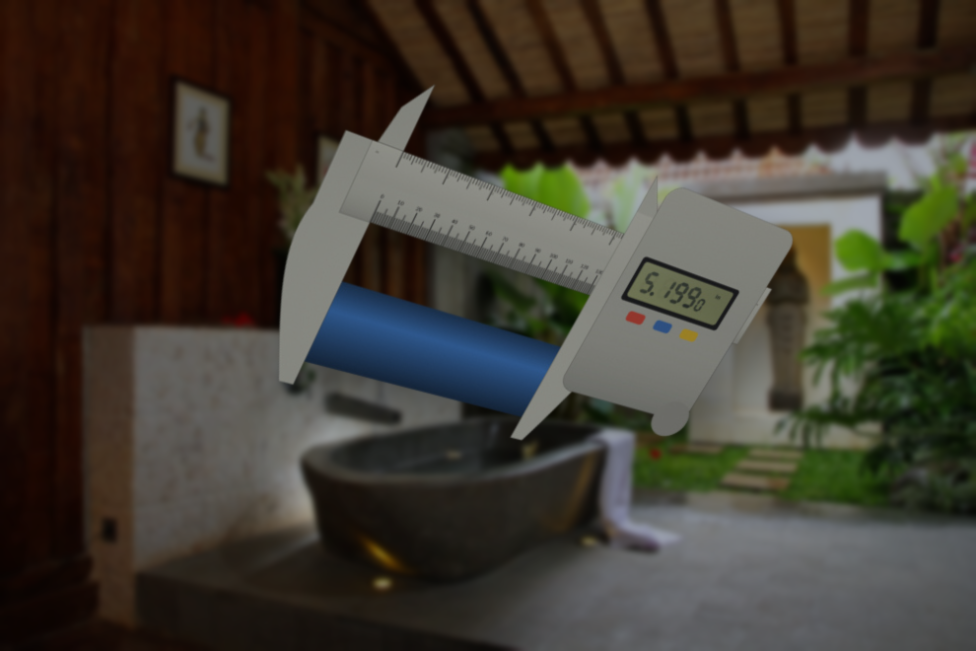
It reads 5.1990 in
